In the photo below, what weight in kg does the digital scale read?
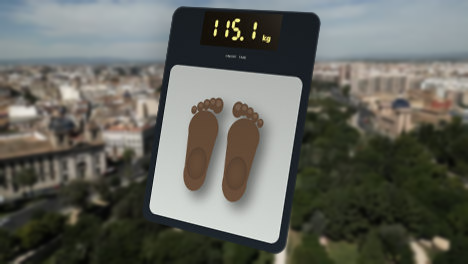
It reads 115.1 kg
